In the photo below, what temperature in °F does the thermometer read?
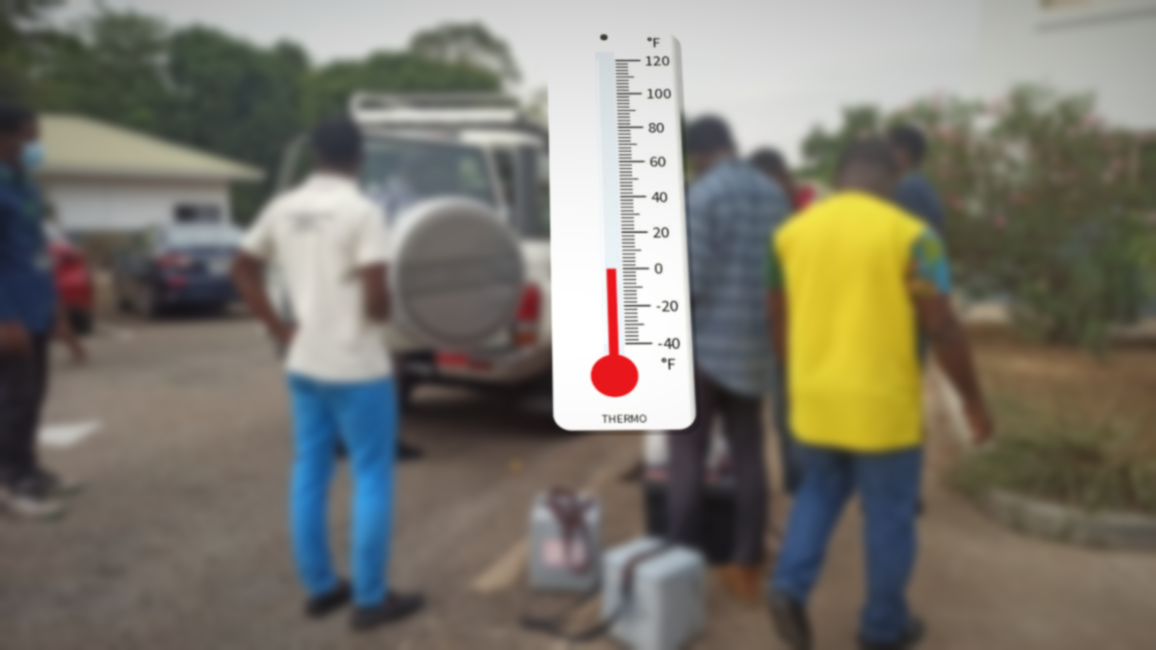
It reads 0 °F
